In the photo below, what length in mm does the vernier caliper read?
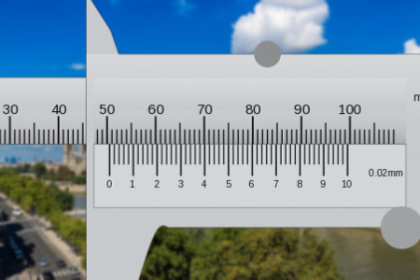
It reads 50.5 mm
